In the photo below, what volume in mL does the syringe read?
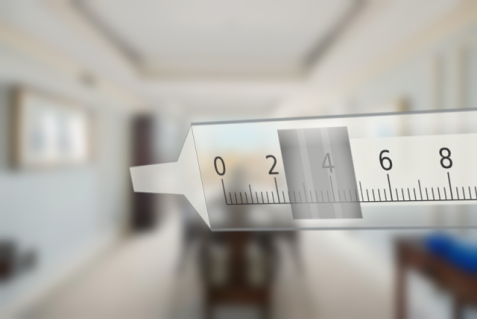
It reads 2.4 mL
